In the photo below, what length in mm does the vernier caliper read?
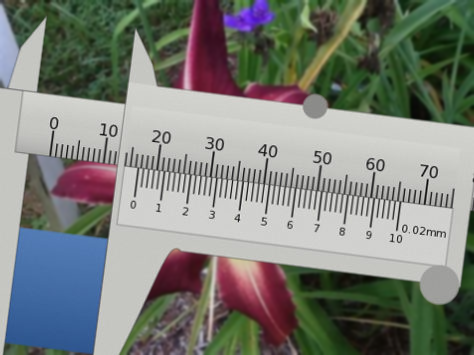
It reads 16.5 mm
